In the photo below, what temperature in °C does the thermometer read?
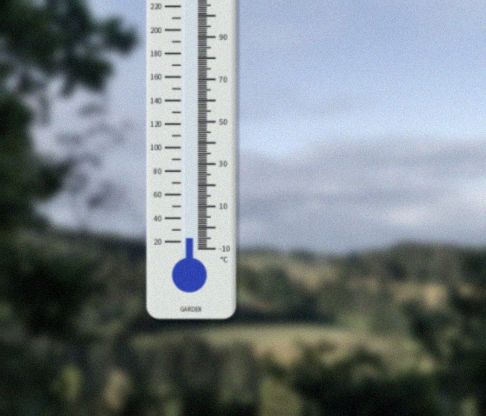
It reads -5 °C
